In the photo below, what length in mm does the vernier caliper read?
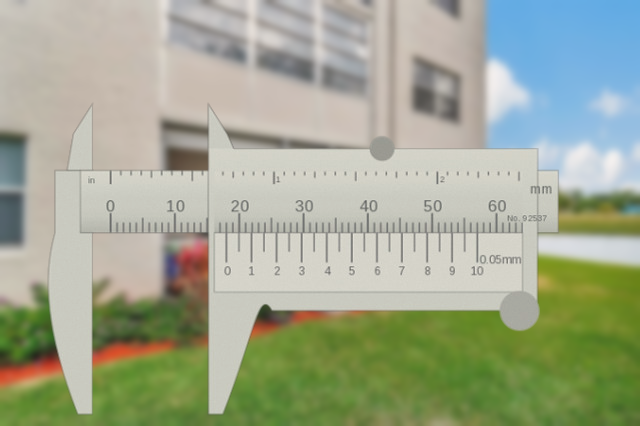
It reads 18.0 mm
